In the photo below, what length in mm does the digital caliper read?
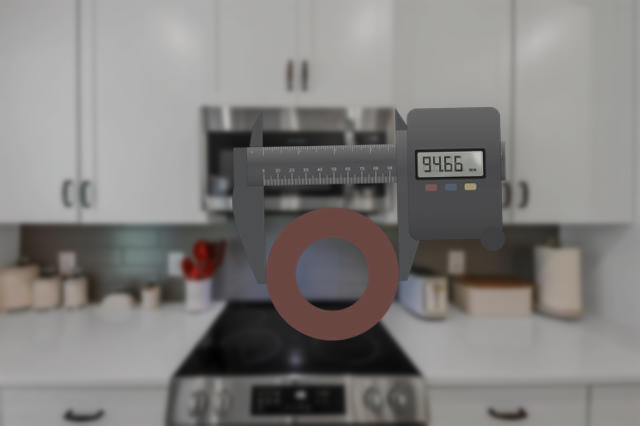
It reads 94.66 mm
